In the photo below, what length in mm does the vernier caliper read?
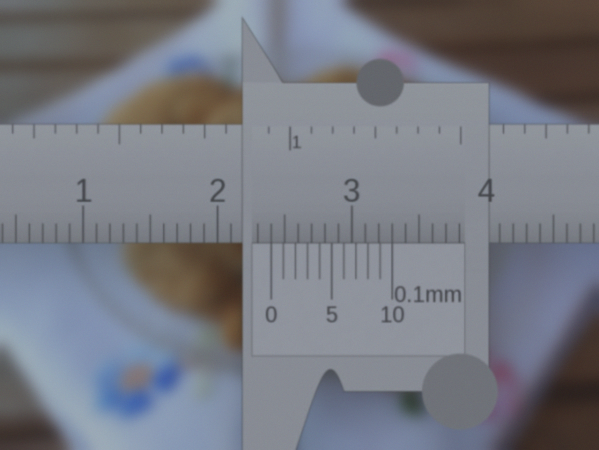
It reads 24.0 mm
